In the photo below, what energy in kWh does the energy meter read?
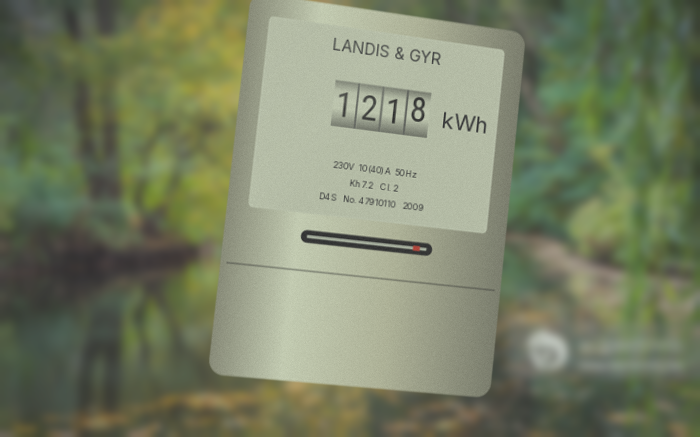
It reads 1218 kWh
